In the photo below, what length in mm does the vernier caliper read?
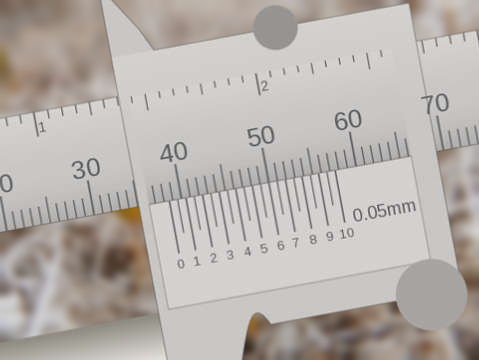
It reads 38.6 mm
